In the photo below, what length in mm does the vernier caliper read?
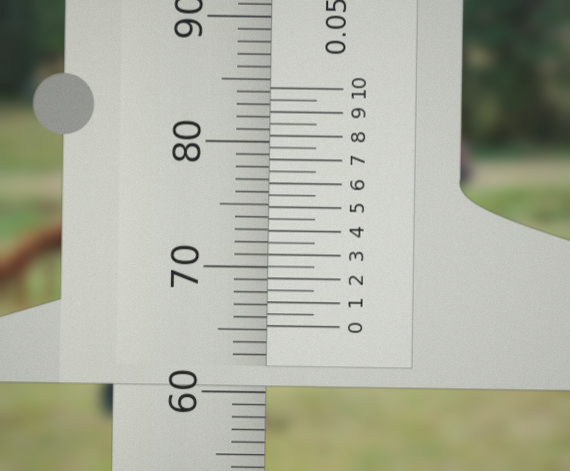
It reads 65.3 mm
